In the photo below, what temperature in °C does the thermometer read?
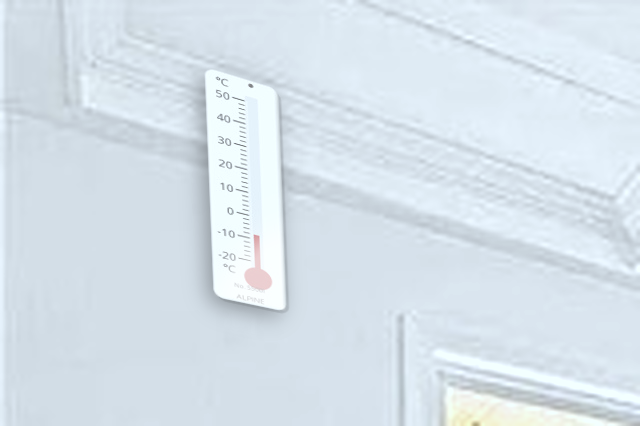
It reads -8 °C
